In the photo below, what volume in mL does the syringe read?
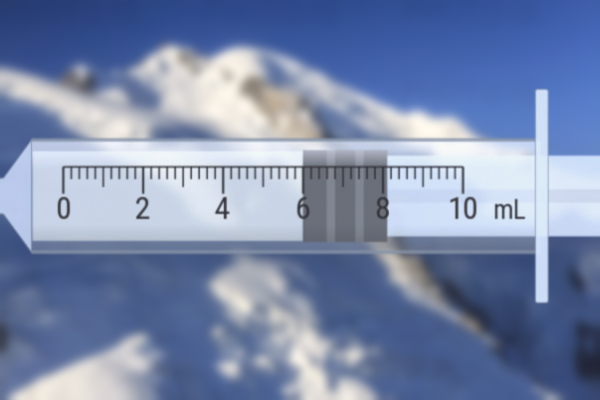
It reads 6 mL
